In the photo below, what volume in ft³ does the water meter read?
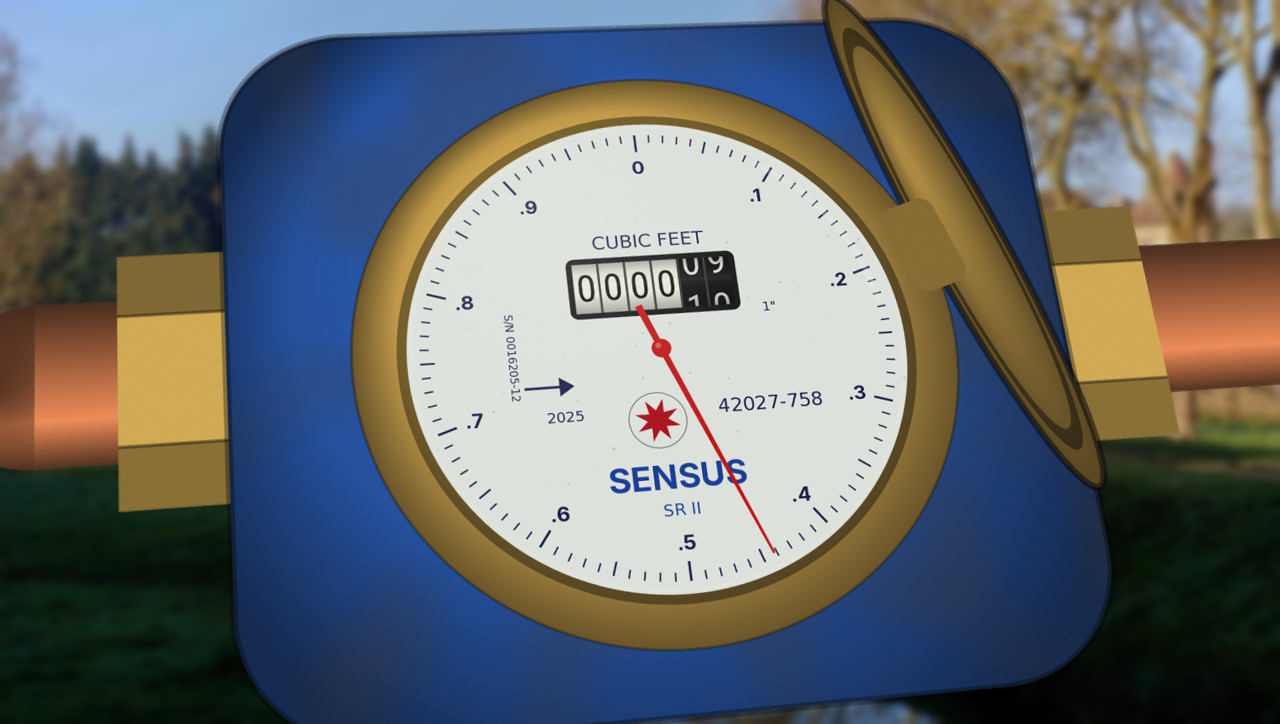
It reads 9.44 ft³
